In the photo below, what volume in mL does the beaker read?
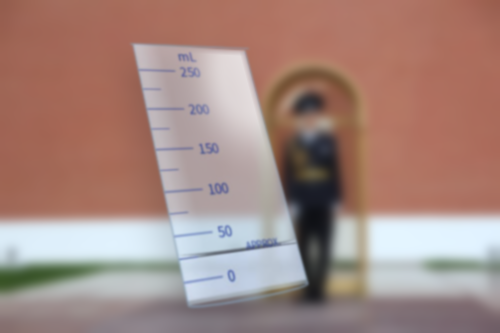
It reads 25 mL
